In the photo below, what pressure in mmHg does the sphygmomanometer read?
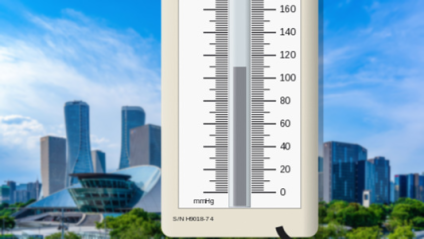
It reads 110 mmHg
